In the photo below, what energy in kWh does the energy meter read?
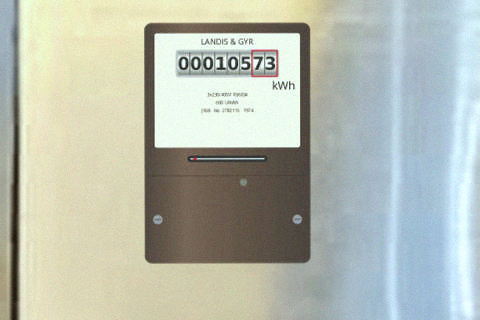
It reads 105.73 kWh
